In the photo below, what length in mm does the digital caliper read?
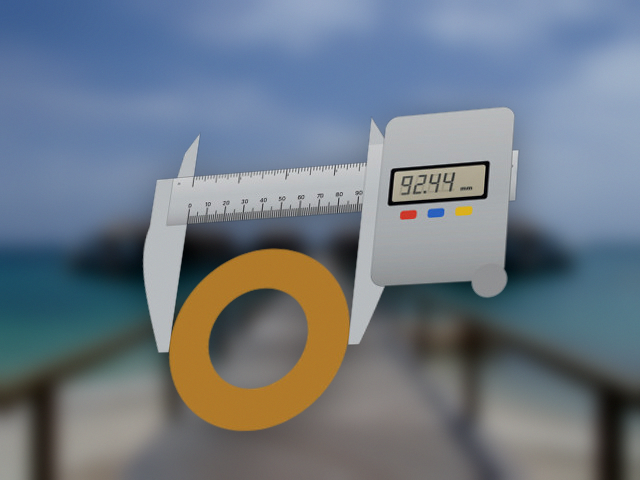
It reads 92.44 mm
